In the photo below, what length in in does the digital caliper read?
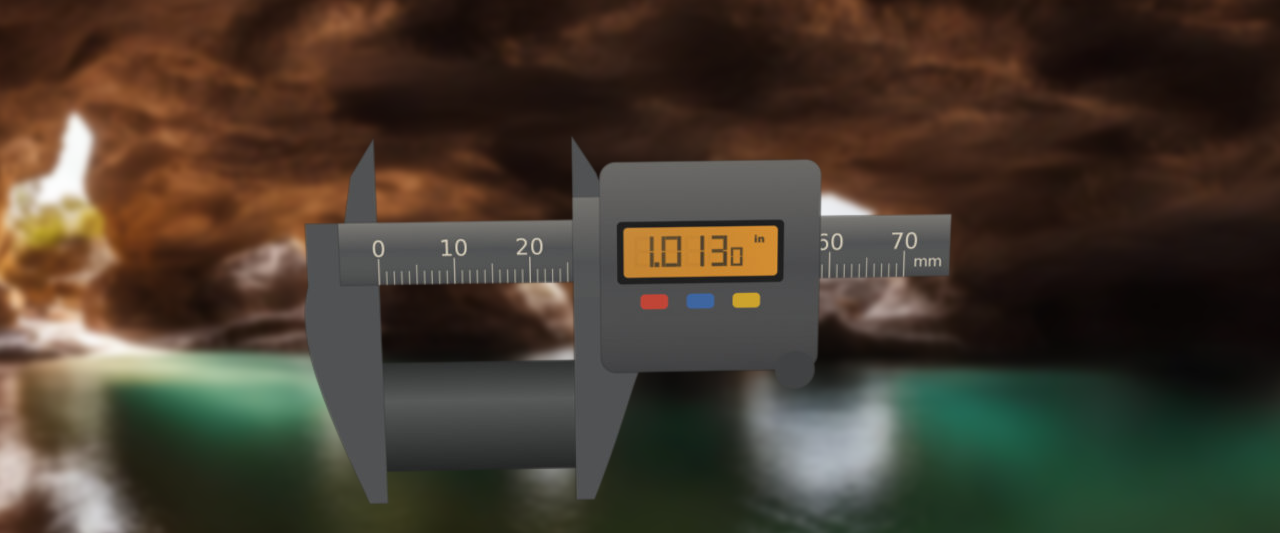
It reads 1.0130 in
